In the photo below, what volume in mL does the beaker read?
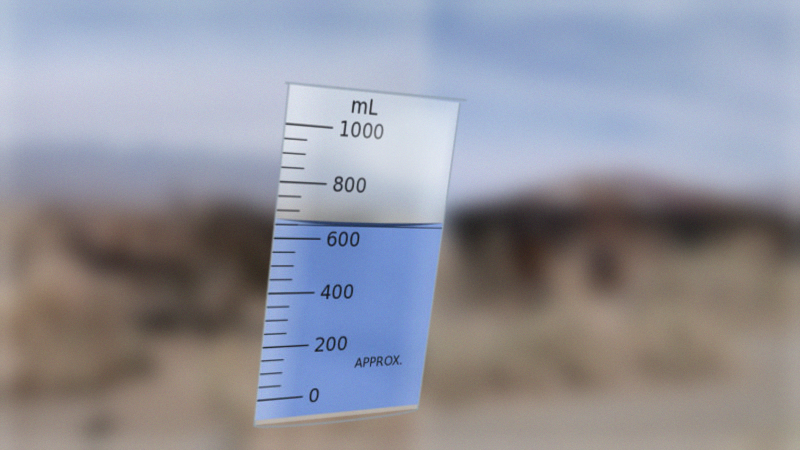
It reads 650 mL
